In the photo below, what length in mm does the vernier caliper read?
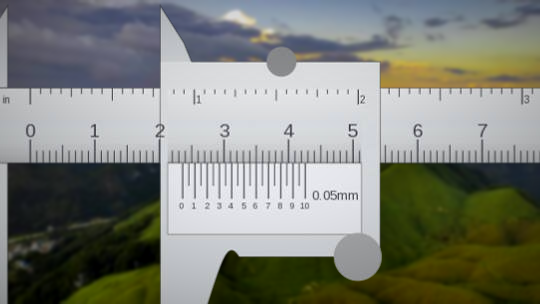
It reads 23.6 mm
